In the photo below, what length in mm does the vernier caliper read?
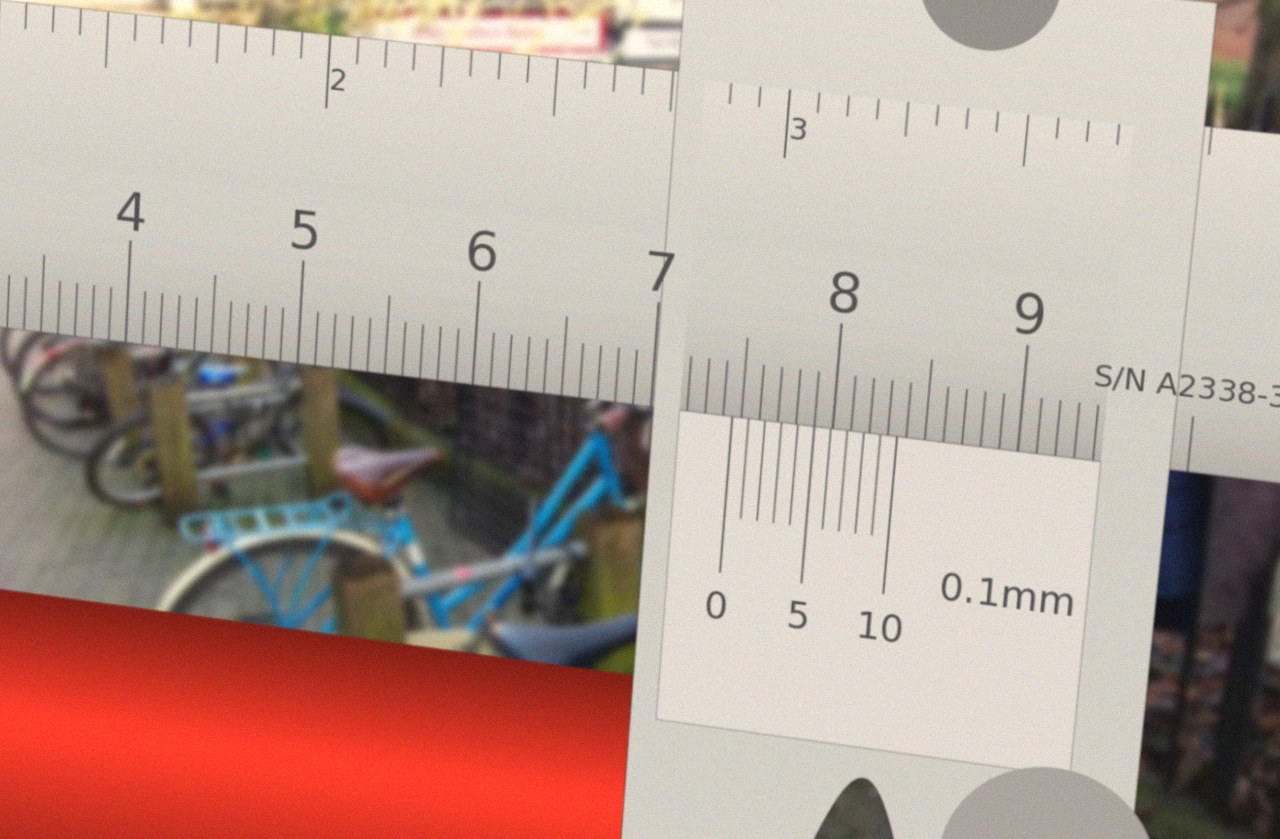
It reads 74.5 mm
